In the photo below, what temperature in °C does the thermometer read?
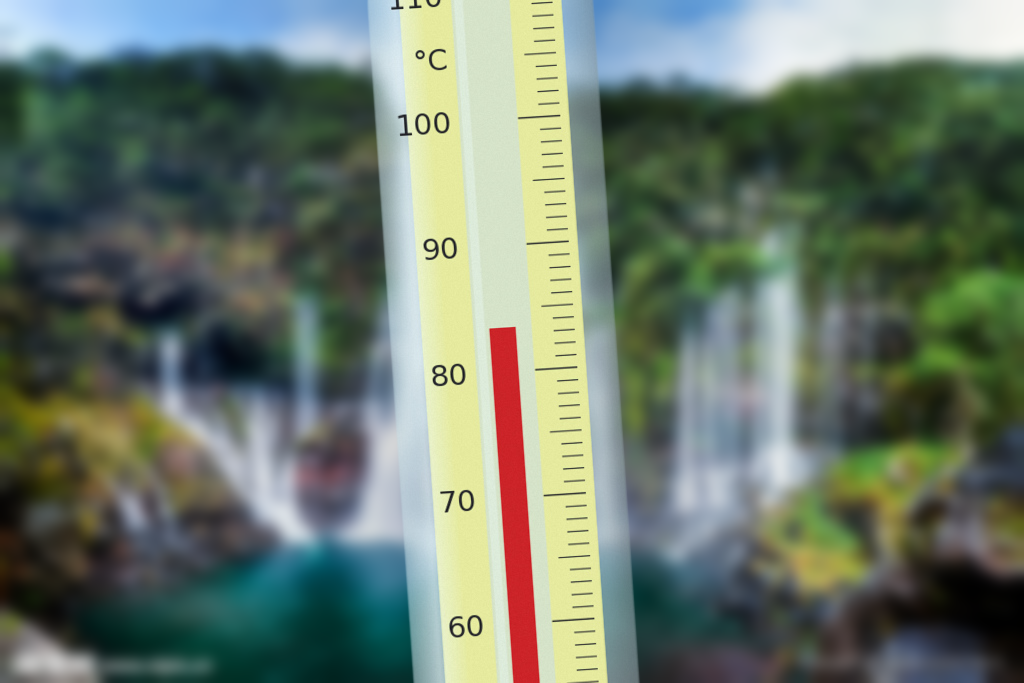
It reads 83.5 °C
